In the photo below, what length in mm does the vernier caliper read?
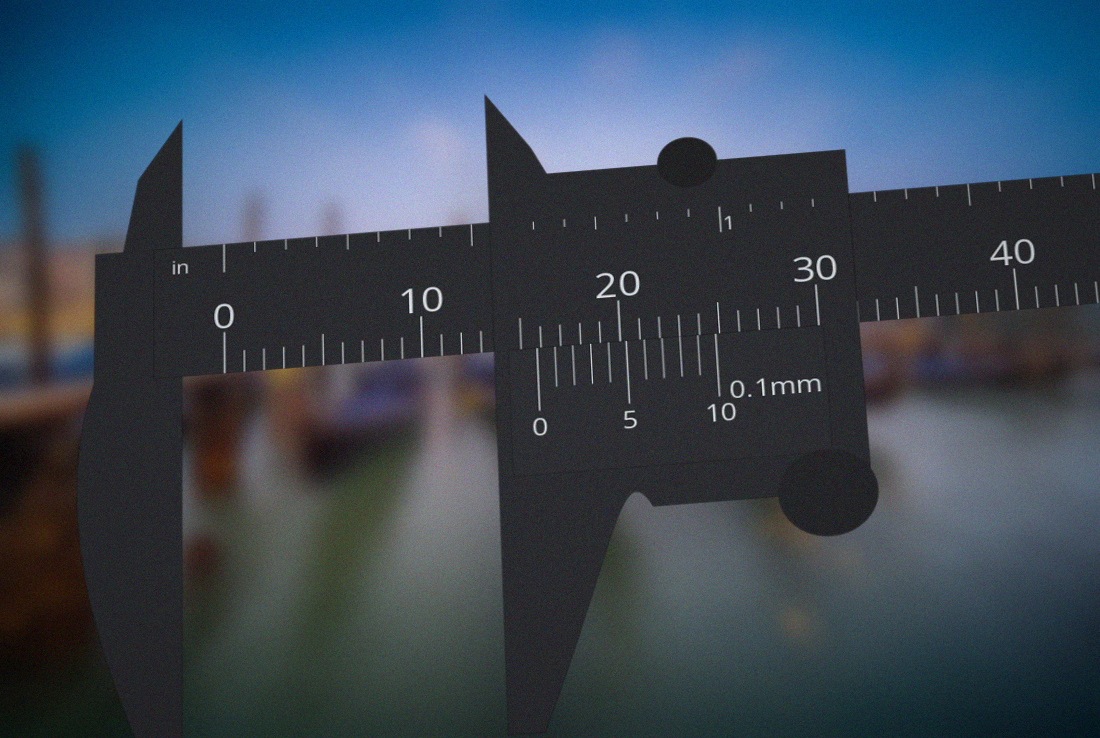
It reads 15.8 mm
